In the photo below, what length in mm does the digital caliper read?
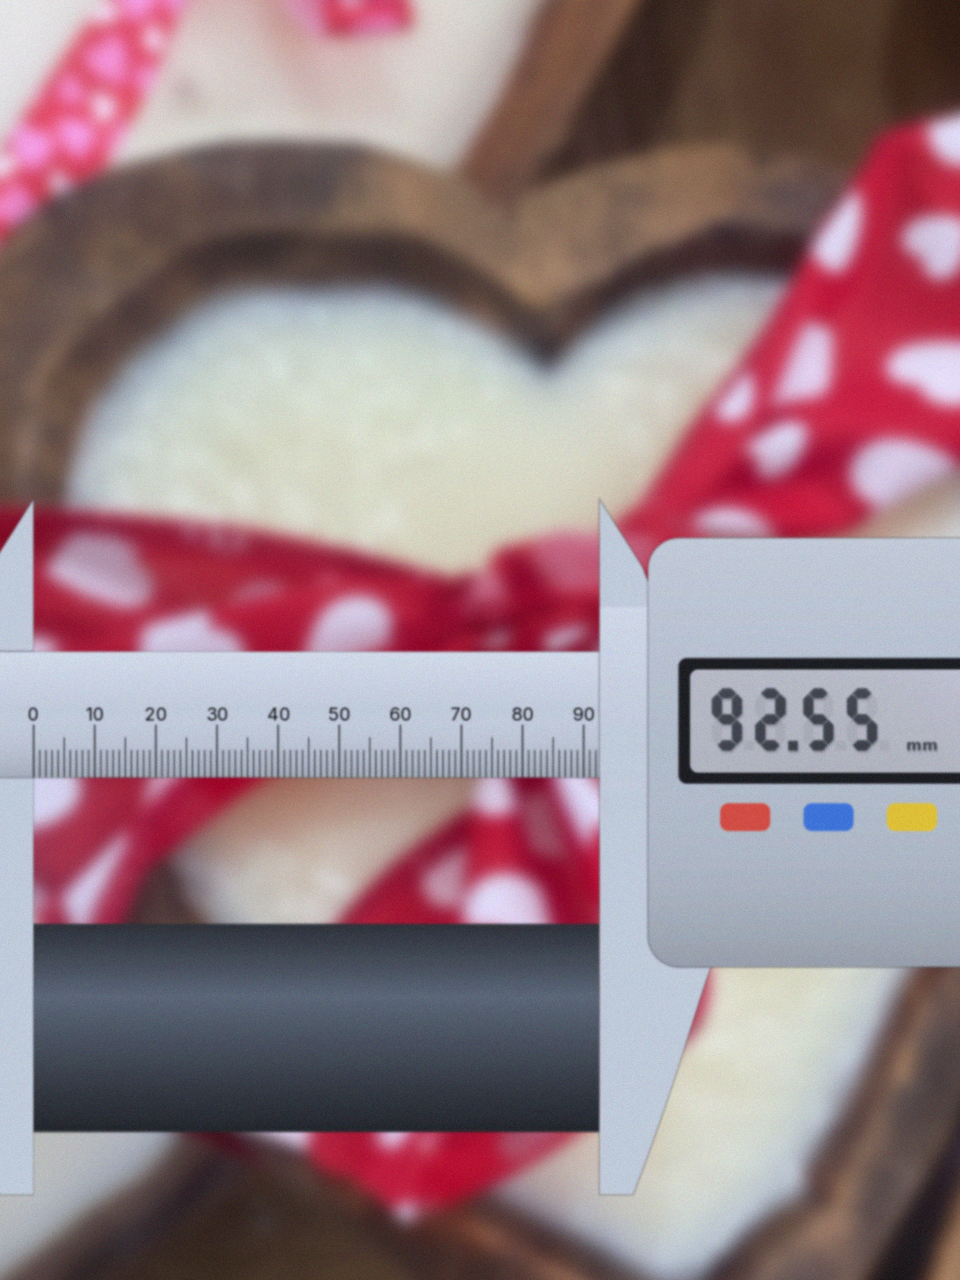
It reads 92.55 mm
